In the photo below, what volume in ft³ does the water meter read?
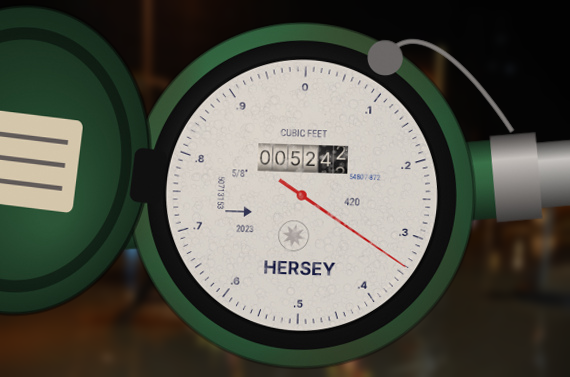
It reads 5242.34 ft³
